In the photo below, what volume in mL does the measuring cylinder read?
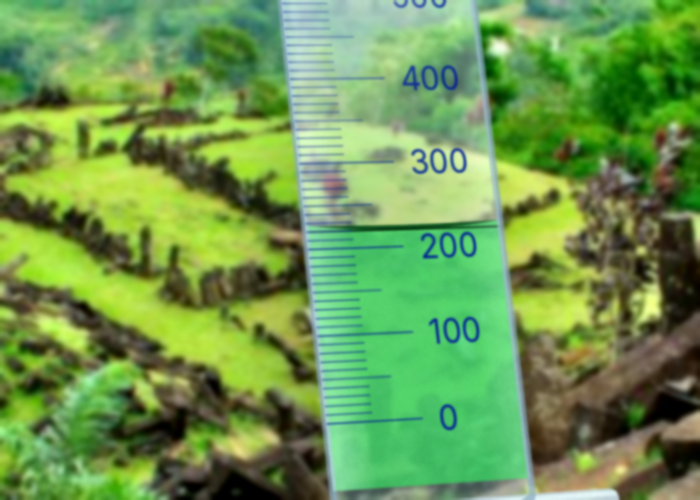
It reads 220 mL
